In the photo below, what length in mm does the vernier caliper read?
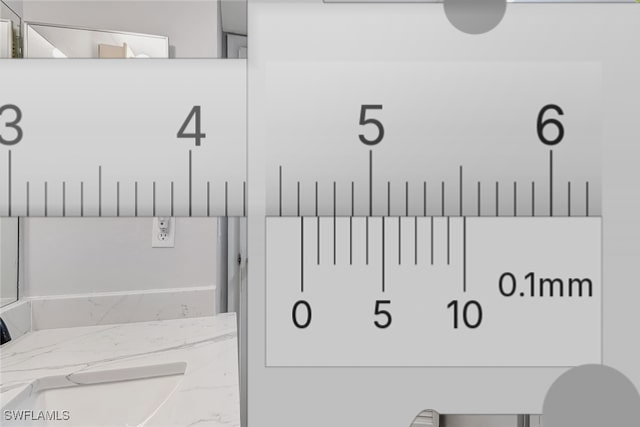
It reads 46.2 mm
